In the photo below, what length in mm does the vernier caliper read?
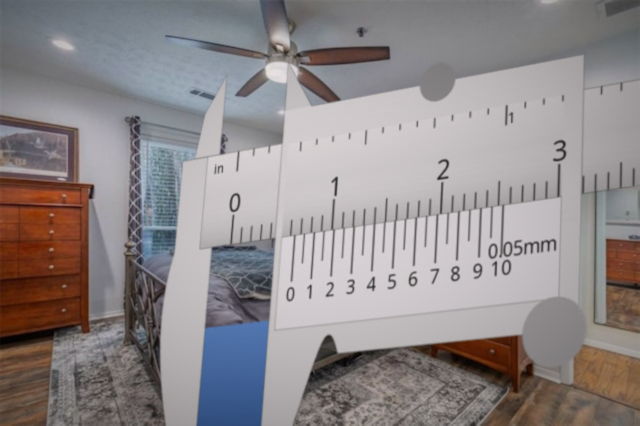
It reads 6.4 mm
